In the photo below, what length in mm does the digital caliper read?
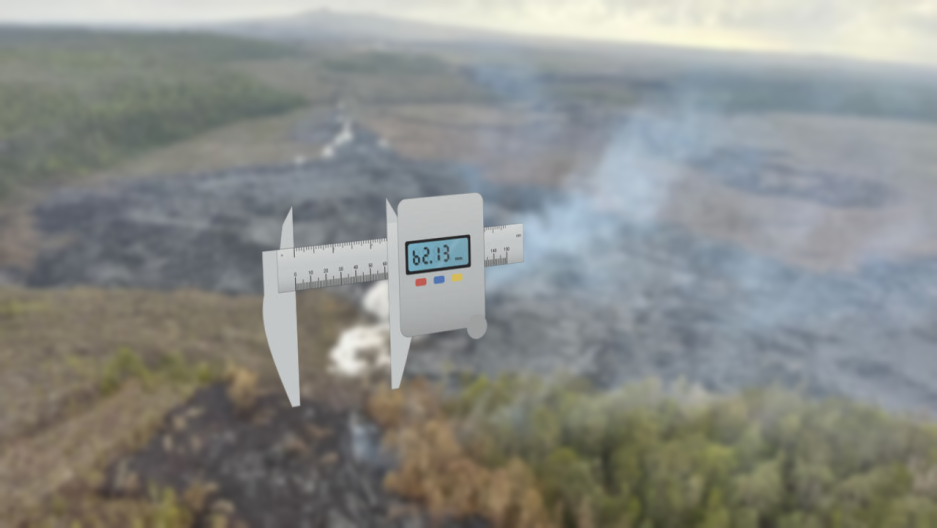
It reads 62.13 mm
